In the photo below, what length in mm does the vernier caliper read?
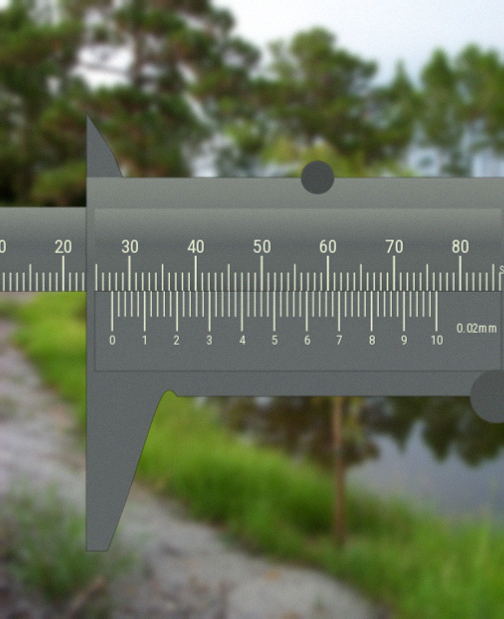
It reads 27.4 mm
